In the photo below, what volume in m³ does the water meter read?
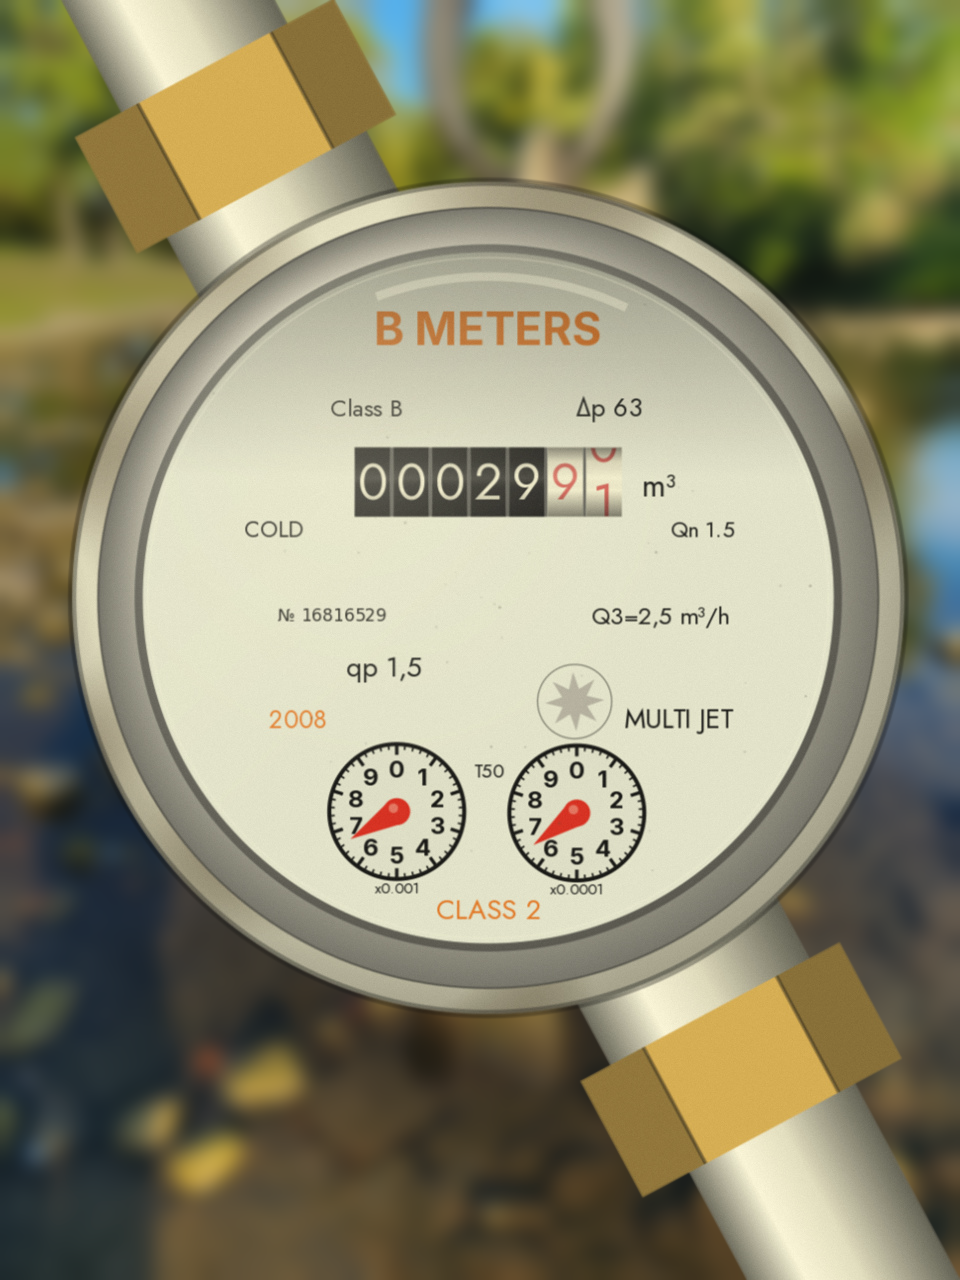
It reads 29.9066 m³
